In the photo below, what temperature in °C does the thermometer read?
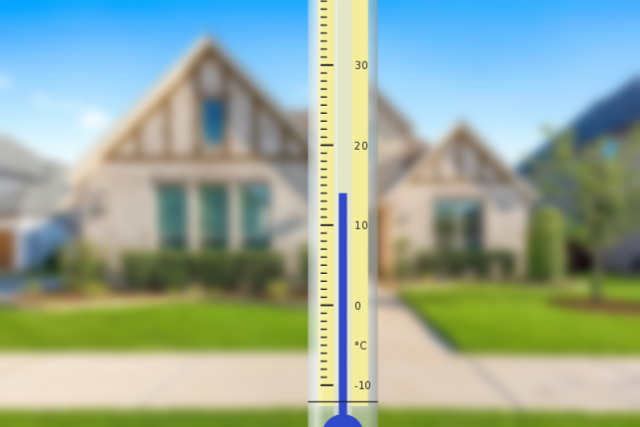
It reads 14 °C
